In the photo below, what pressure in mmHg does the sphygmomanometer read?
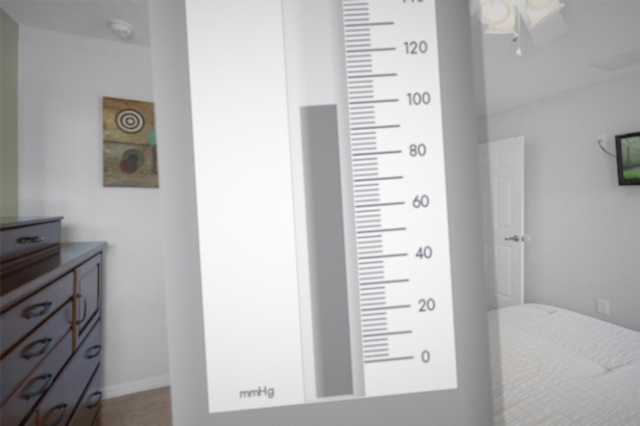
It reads 100 mmHg
